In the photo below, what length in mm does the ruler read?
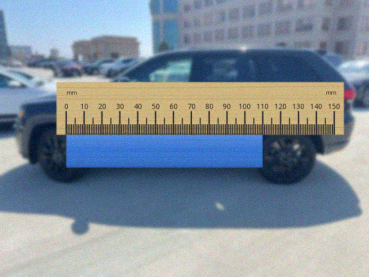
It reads 110 mm
